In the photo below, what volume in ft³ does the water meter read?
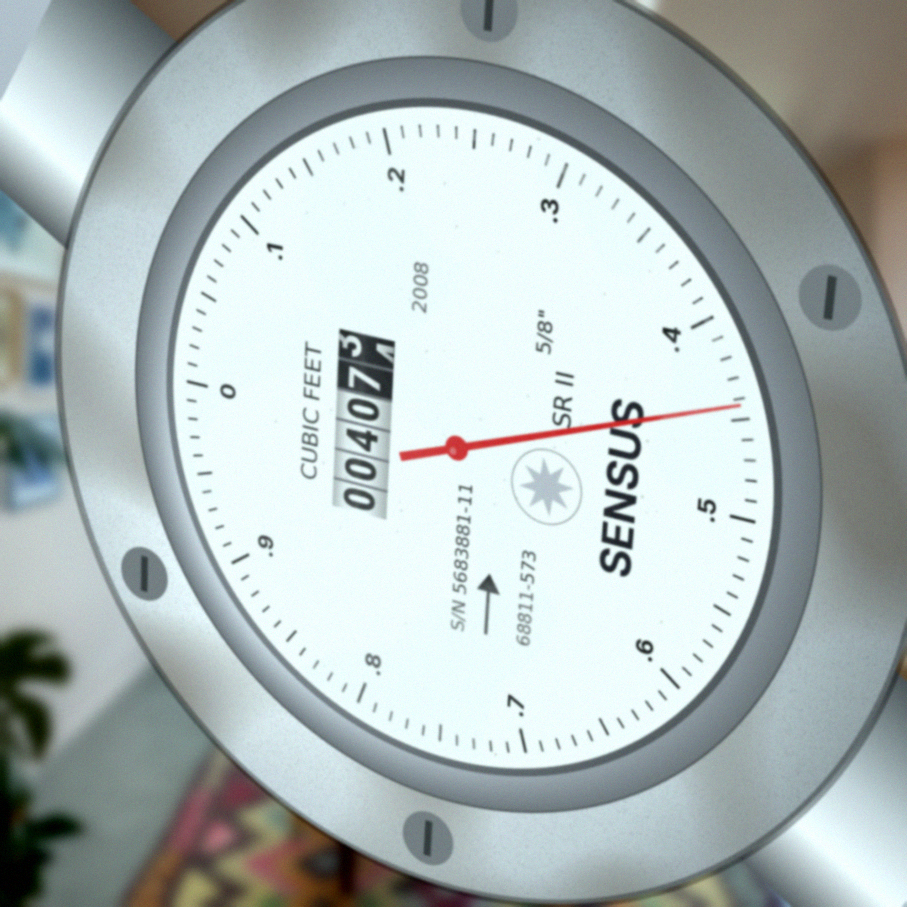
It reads 4073.44 ft³
